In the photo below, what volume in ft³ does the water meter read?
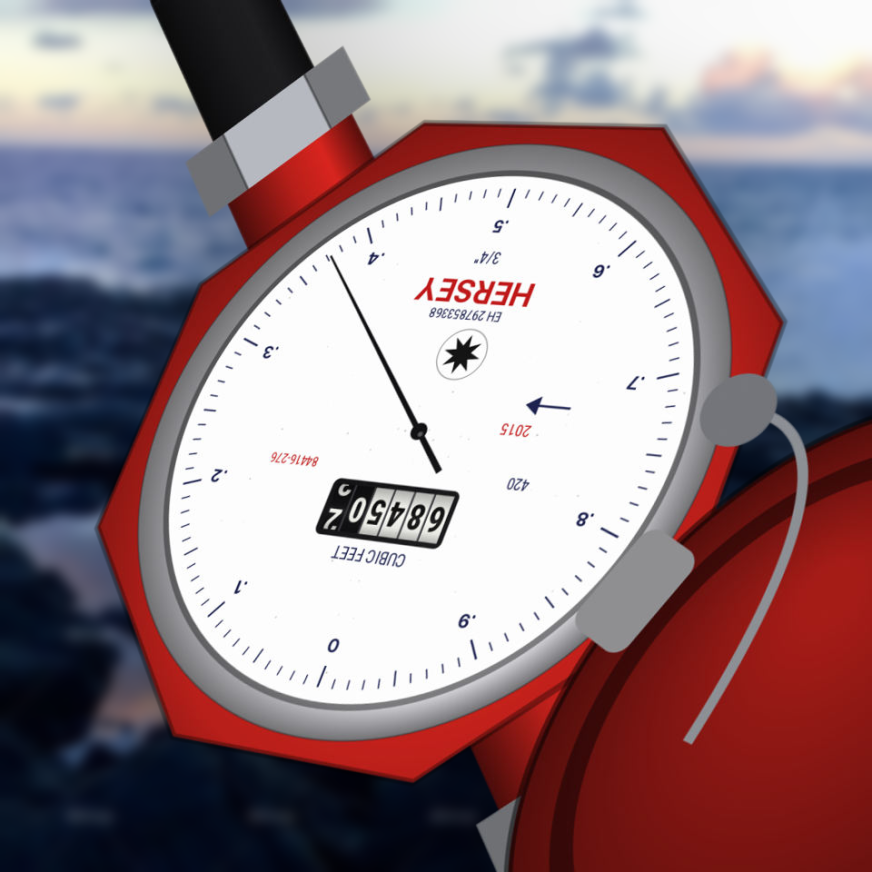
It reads 684502.37 ft³
